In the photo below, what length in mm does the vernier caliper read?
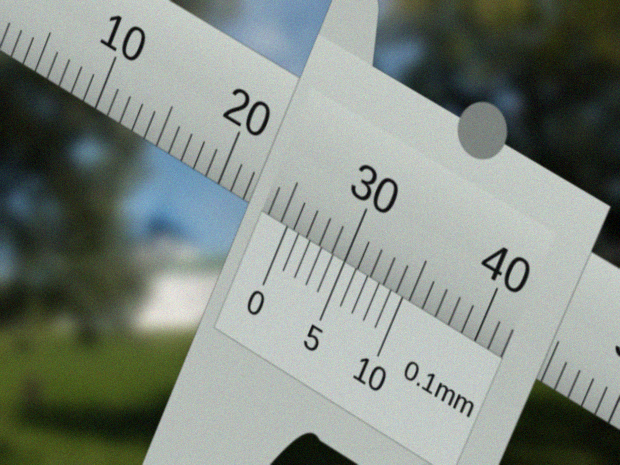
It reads 25.5 mm
